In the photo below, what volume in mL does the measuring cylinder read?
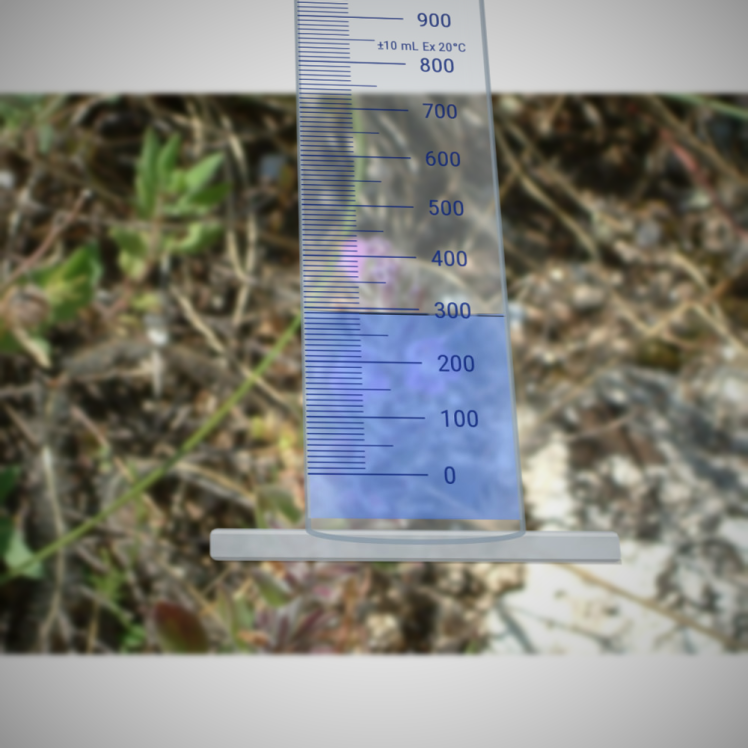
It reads 290 mL
